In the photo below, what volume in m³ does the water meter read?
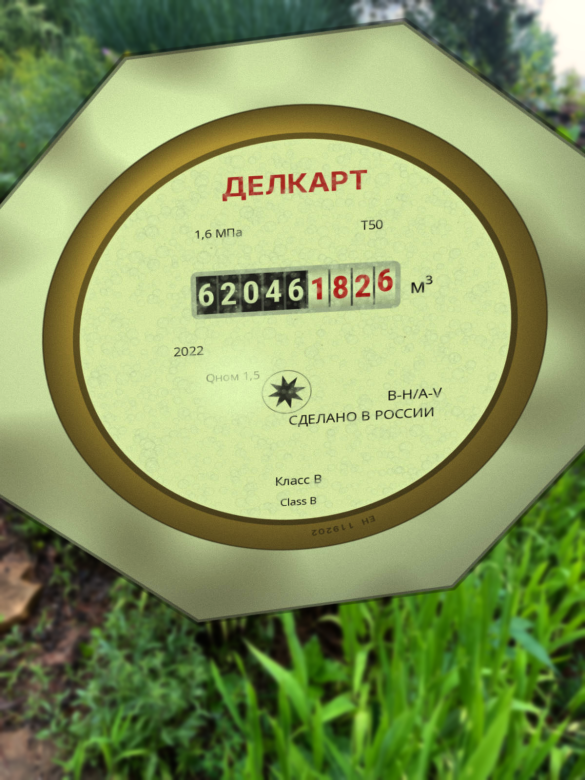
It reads 62046.1826 m³
